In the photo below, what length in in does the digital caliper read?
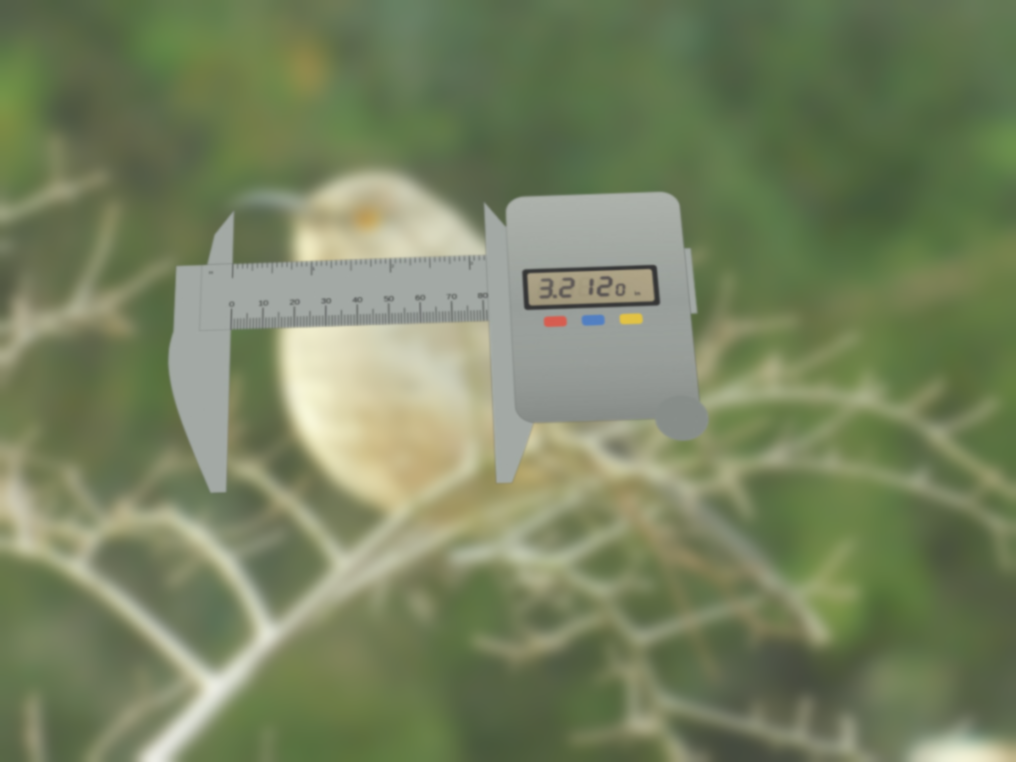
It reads 3.2120 in
